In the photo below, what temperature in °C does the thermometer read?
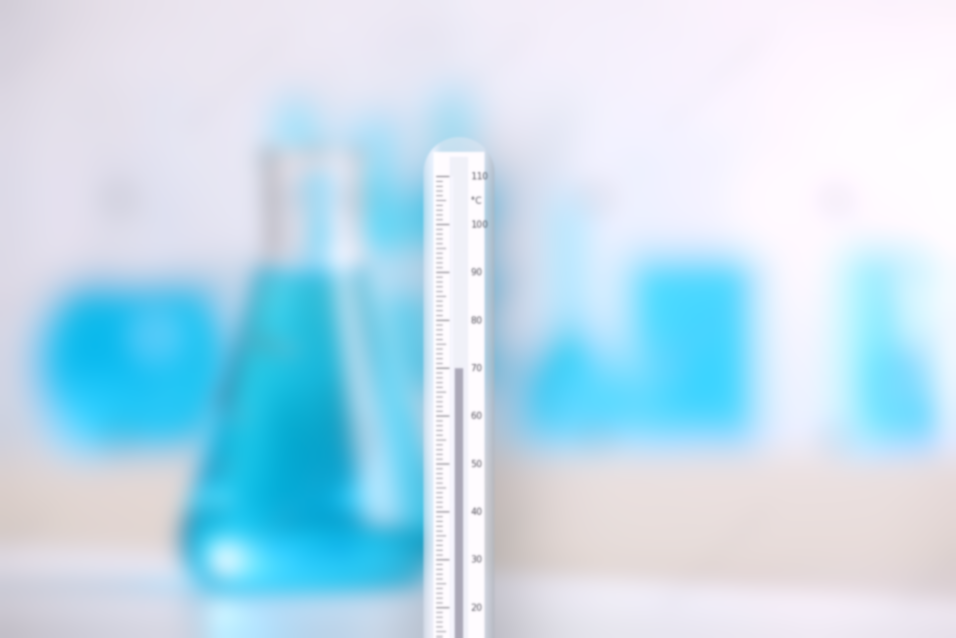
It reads 70 °C
